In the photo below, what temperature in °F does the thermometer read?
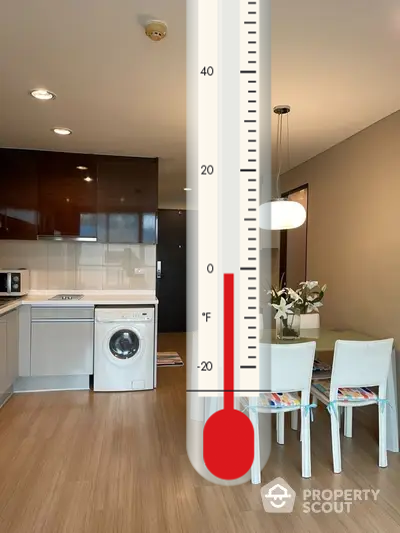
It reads -1 °F
